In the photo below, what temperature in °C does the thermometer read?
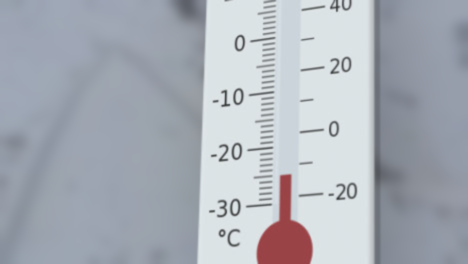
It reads -25 °C
